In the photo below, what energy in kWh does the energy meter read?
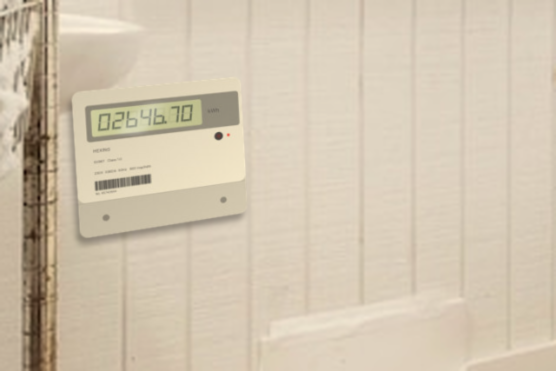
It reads 2646.70 kWh
